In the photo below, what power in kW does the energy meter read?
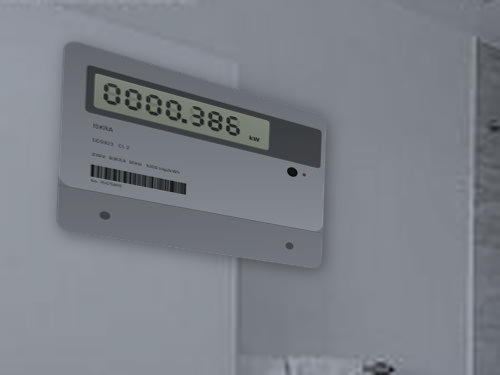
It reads 0.386 kW
